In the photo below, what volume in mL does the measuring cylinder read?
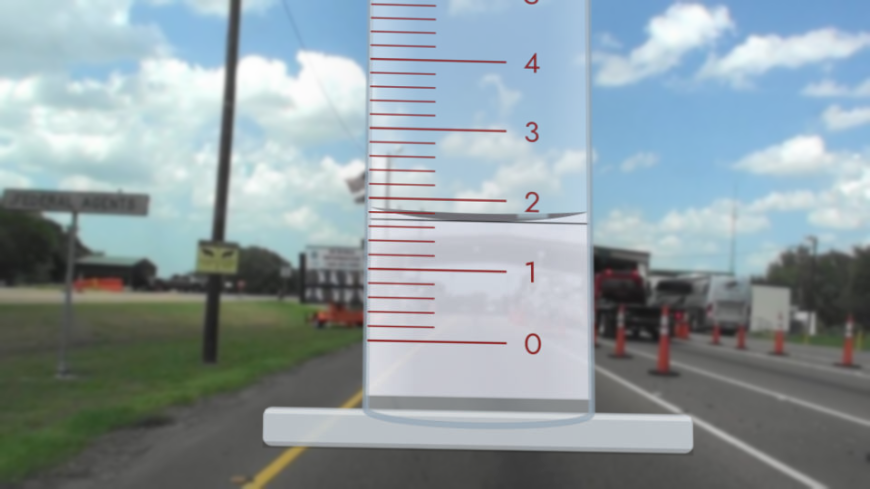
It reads 1.7 mL
